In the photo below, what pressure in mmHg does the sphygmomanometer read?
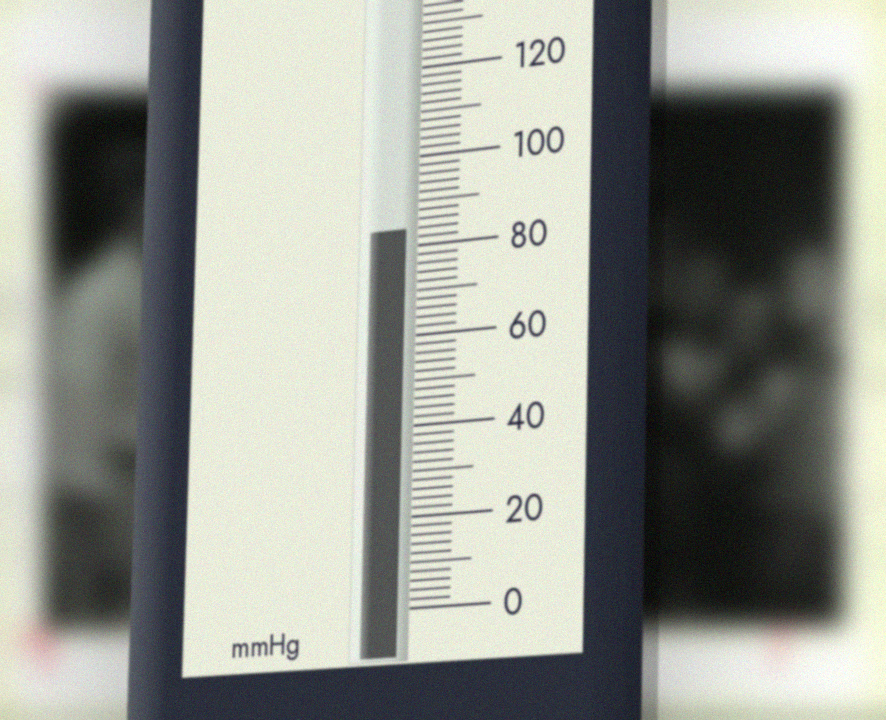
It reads 84 mmHg
